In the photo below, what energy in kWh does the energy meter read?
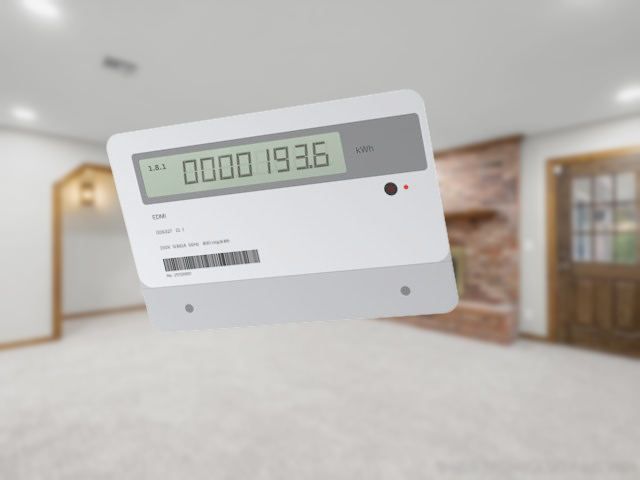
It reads 193.6 kWh
